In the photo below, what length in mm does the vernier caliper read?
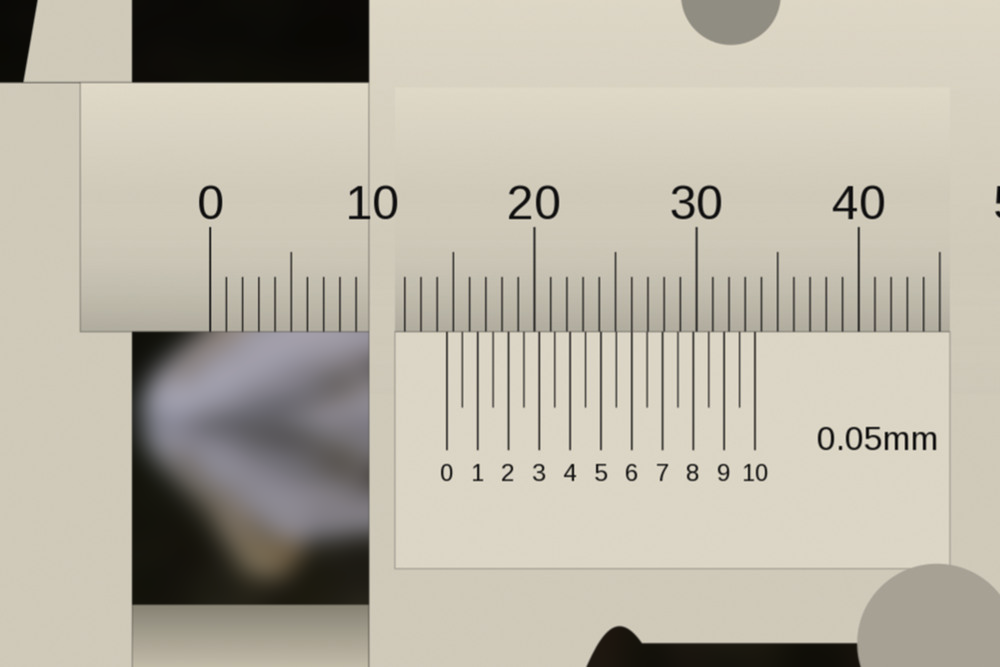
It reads 14.6 mm
